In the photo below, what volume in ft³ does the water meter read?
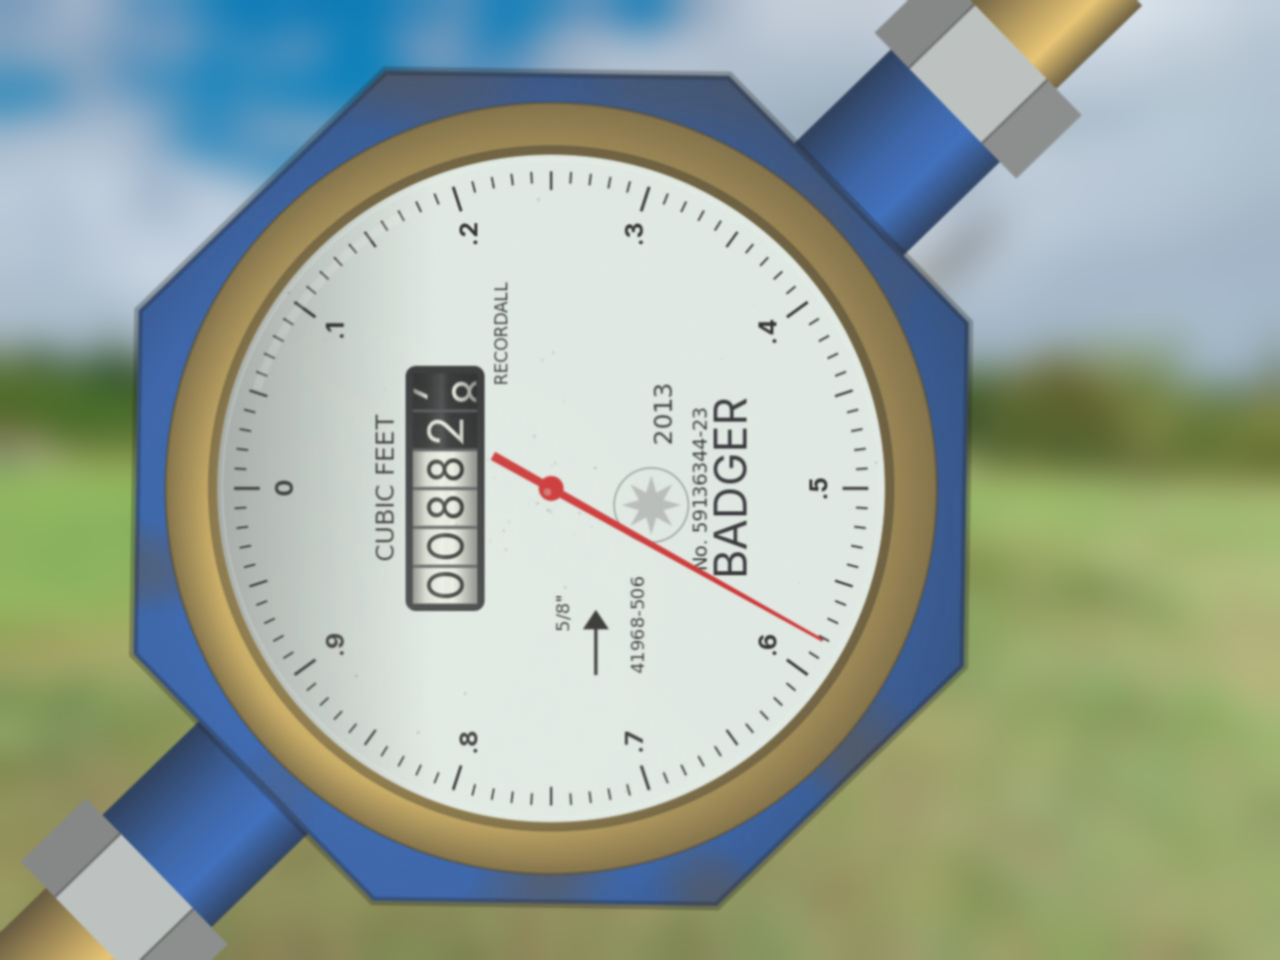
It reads 8827.58 ft³
